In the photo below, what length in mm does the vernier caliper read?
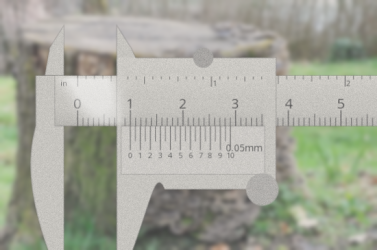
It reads 10.0 mm
